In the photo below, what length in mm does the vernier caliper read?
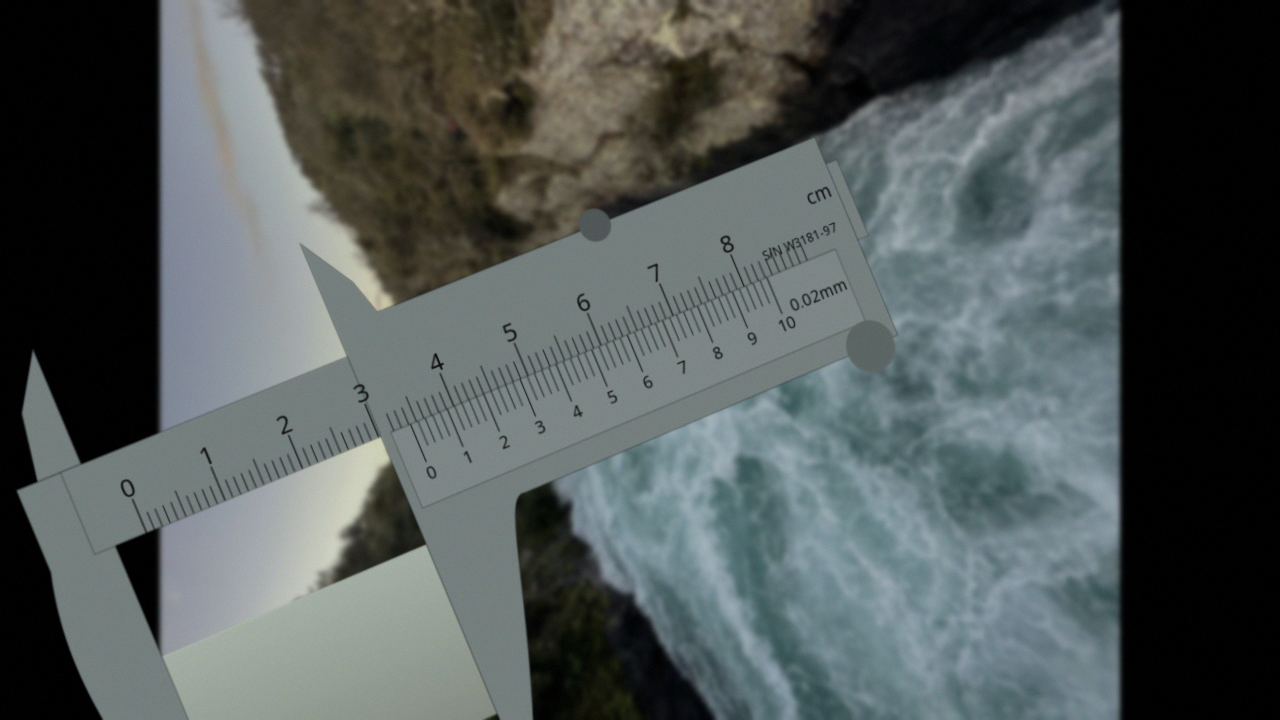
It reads 34.2 mm
